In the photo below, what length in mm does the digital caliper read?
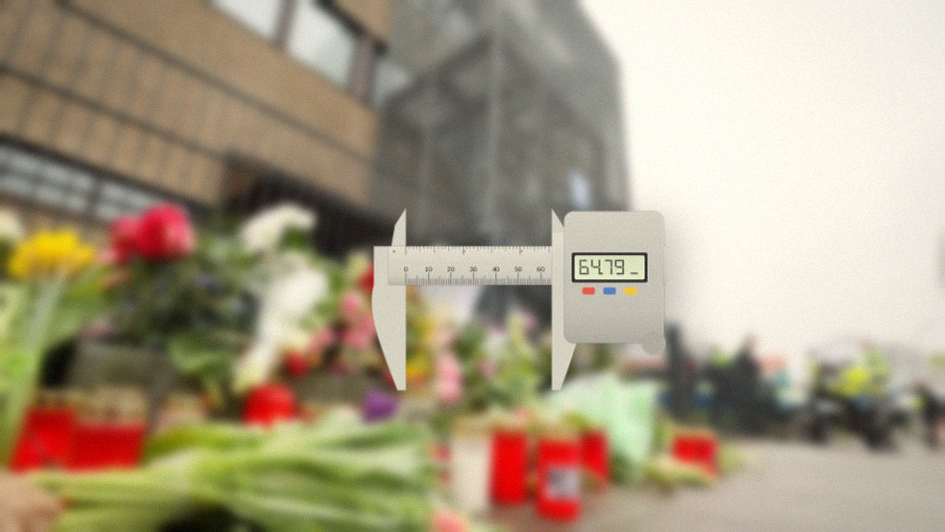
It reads 64.79 mm
